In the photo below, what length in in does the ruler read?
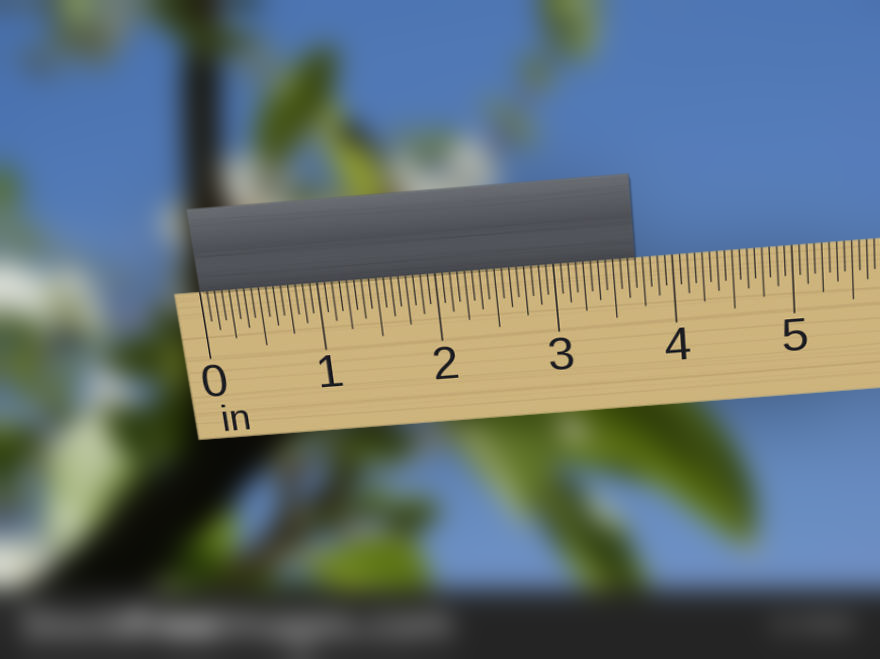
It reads 3.6875 in
